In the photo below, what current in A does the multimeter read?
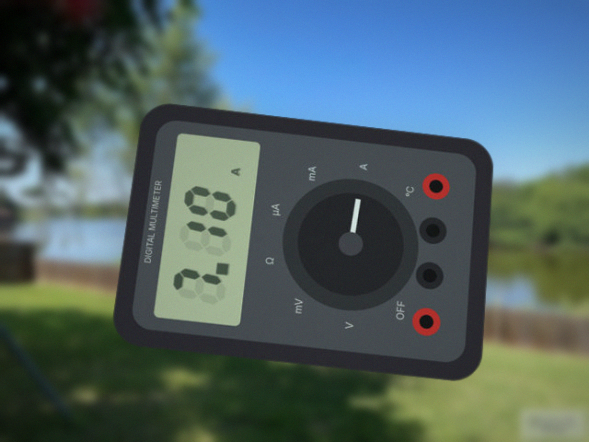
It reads 7.10 A
